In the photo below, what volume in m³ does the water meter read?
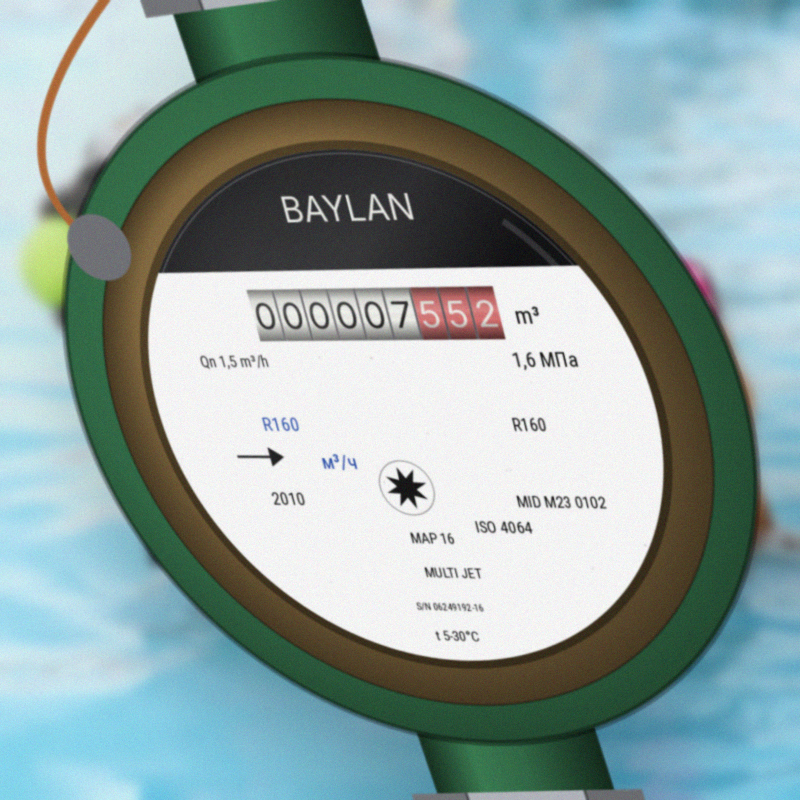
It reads 7.552 m³
